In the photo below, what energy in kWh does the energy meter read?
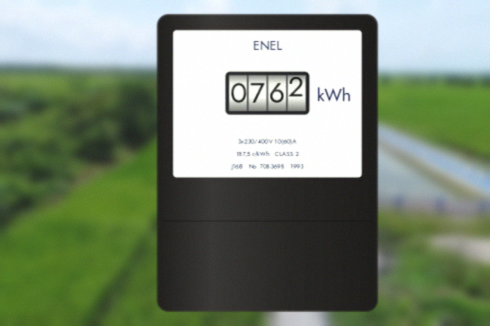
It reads 762 kWh
